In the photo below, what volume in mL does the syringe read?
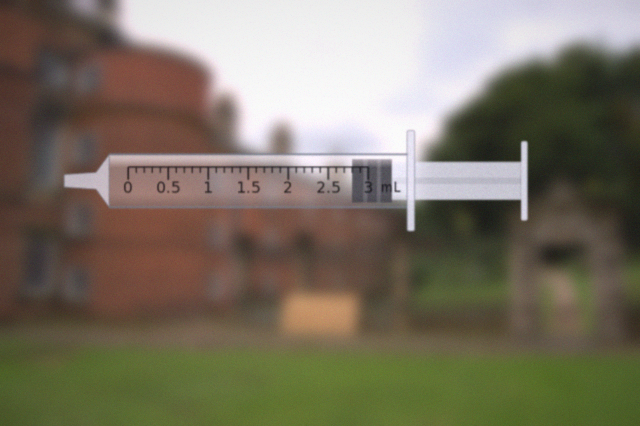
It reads 2.8 mL
